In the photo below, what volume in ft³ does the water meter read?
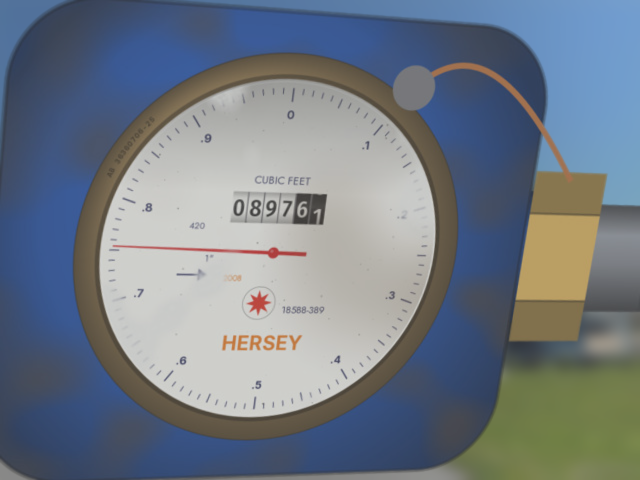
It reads 89760.75 ft³
